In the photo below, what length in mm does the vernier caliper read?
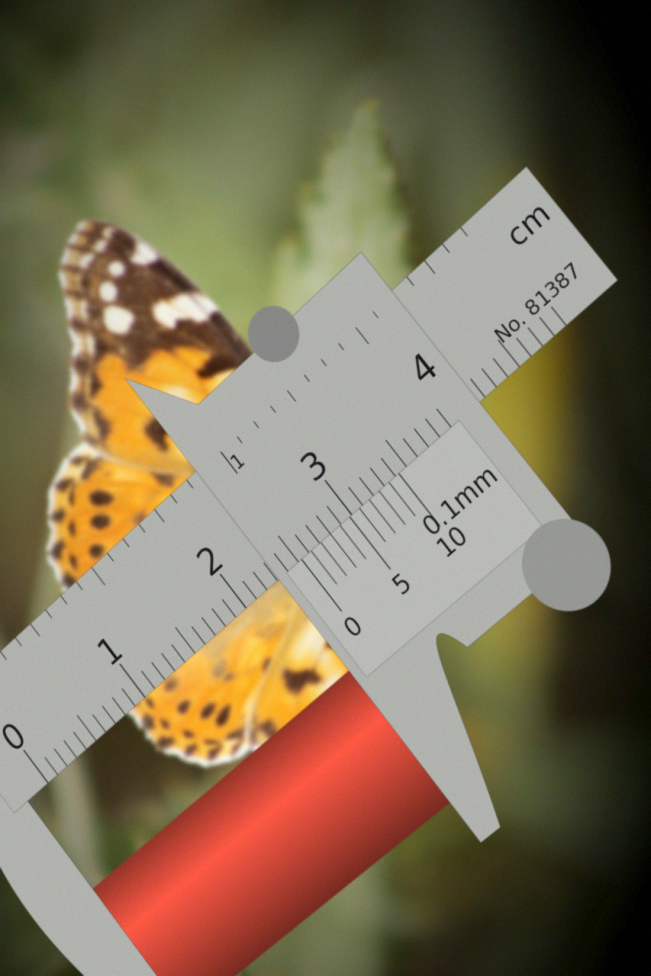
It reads 25.3 mm
